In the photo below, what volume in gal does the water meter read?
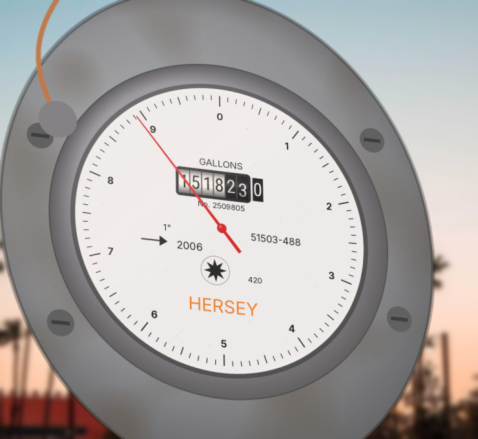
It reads 1518228.9 gal
